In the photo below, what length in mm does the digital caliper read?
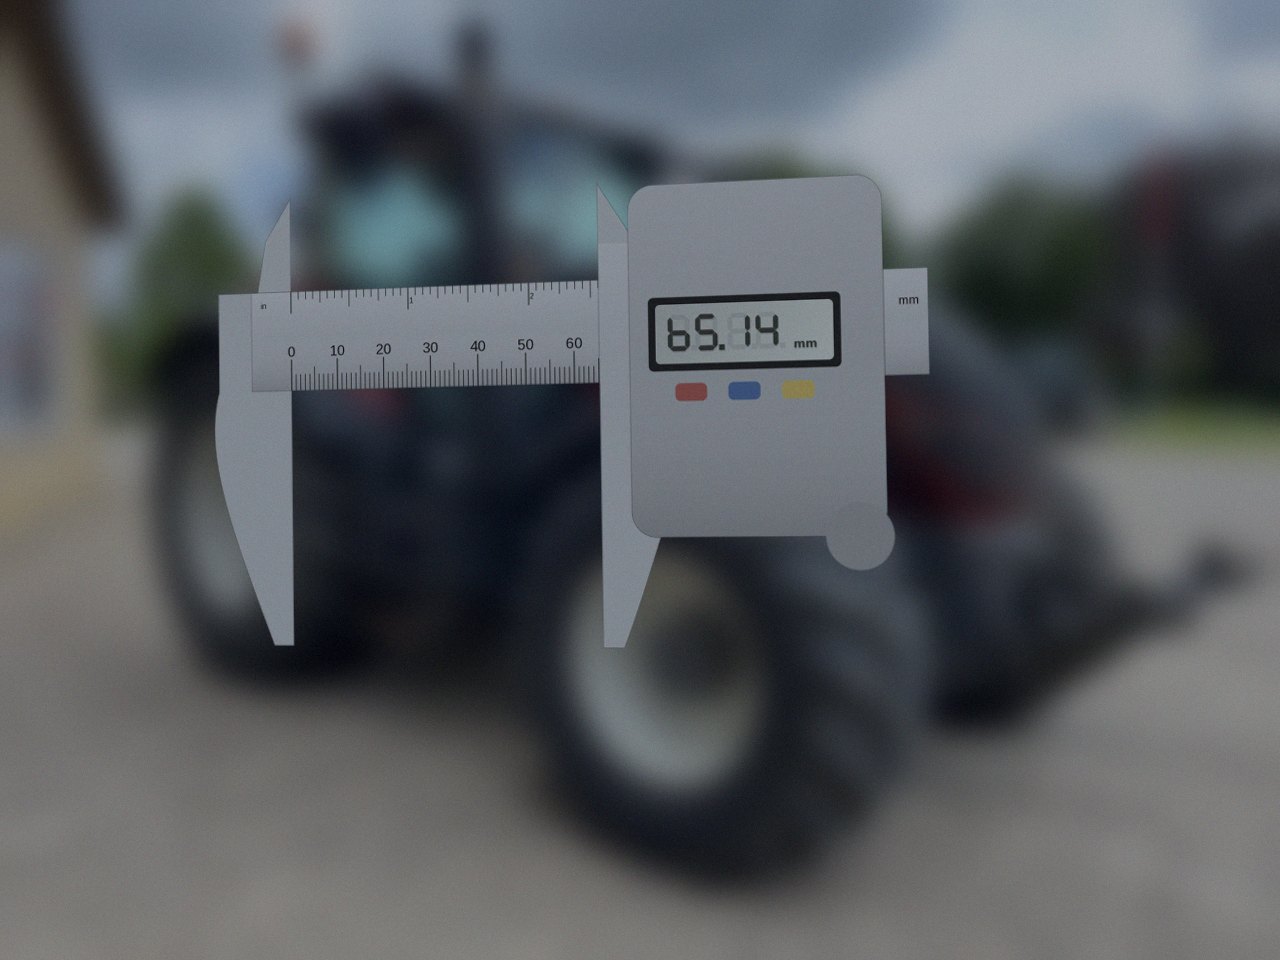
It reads 65.14 mm
